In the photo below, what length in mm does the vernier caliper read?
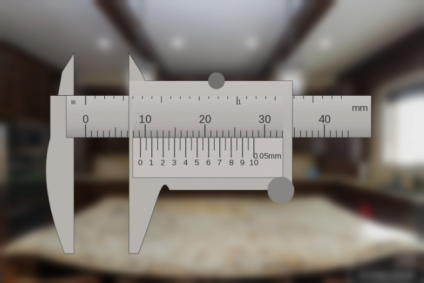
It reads 9.2 mm
